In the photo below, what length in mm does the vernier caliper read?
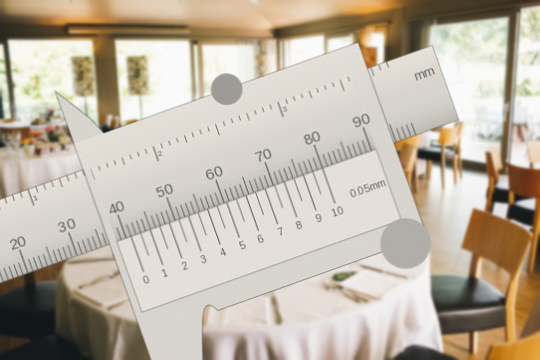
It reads 41.0 mm
